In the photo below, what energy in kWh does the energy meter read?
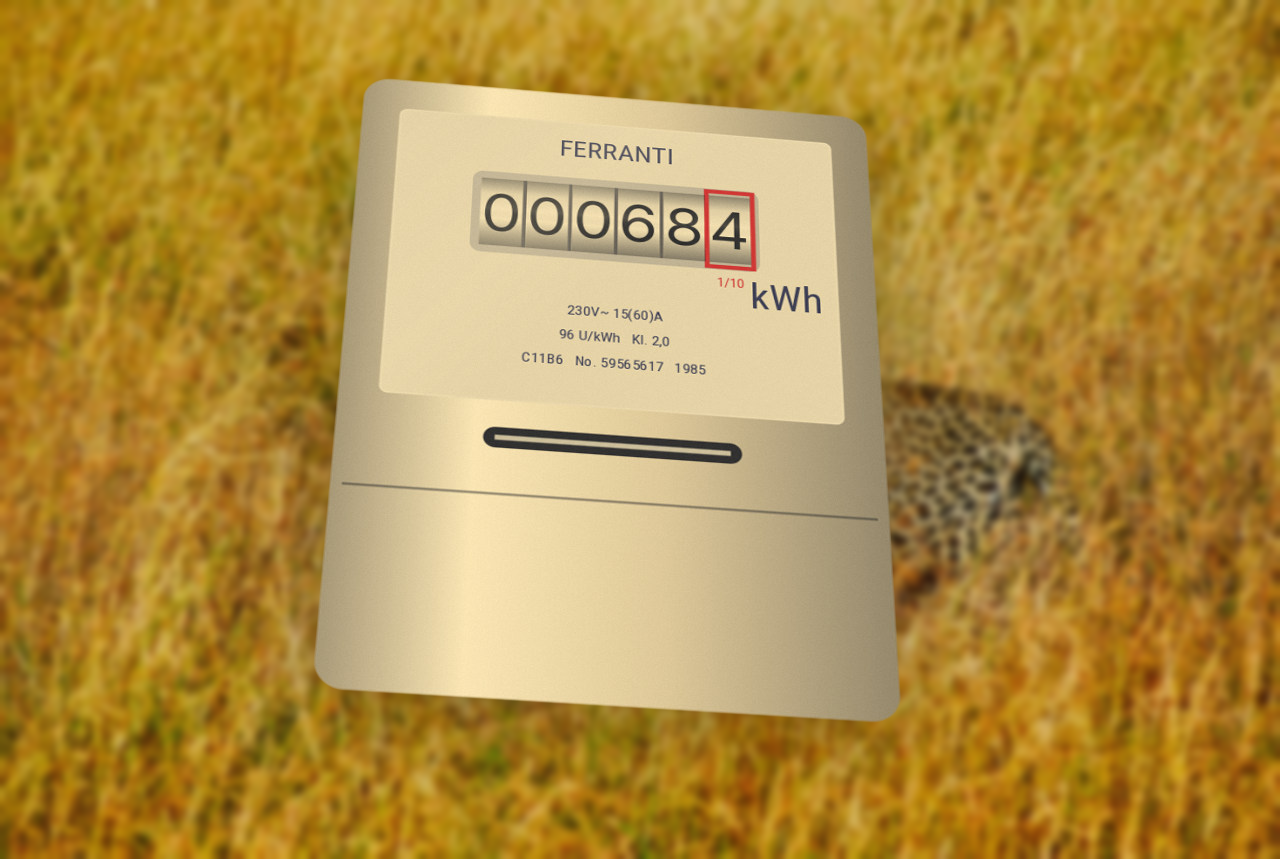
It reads 68.4 kWh
